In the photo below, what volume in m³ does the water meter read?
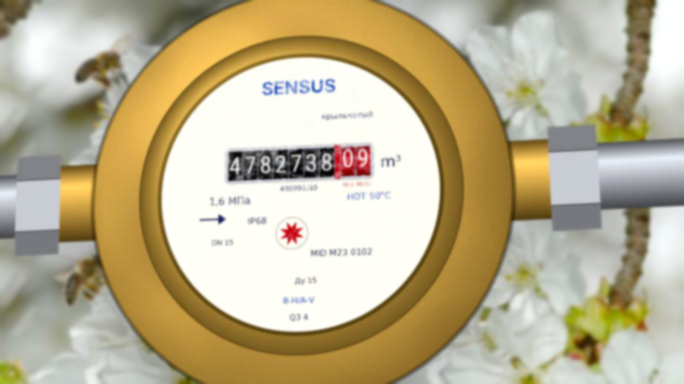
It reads 4782738.09 m³
